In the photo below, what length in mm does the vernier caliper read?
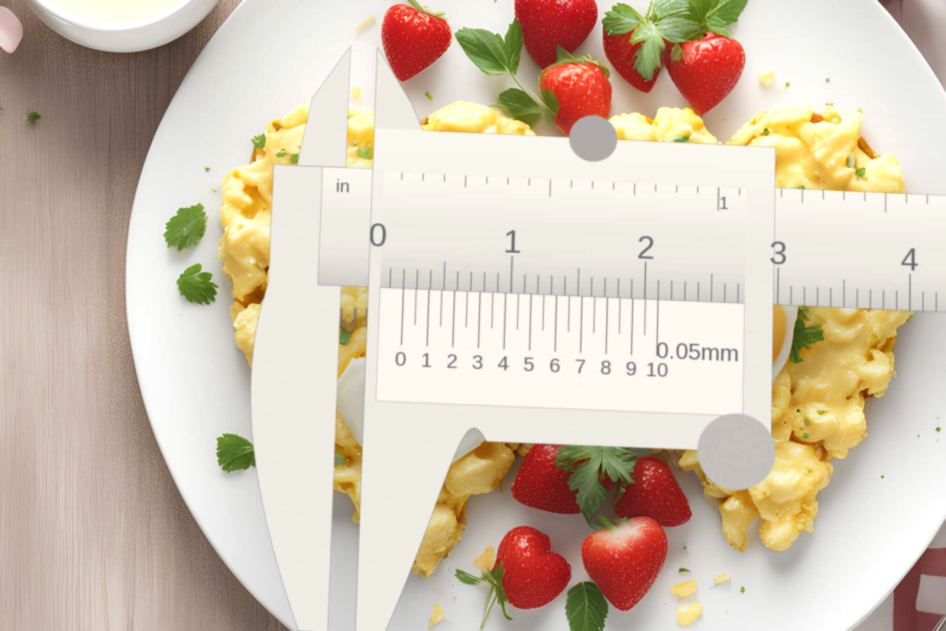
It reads 2.0 mm
